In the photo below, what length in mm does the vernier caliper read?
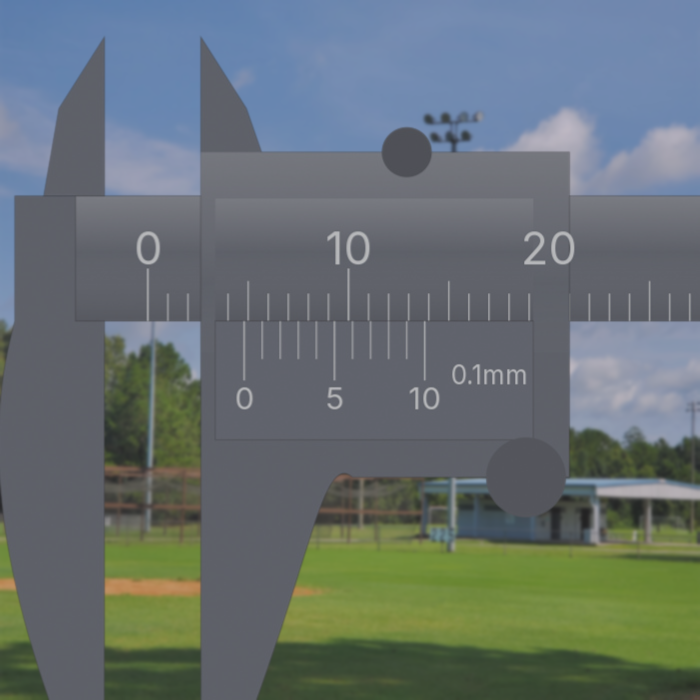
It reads 4.8 mm
